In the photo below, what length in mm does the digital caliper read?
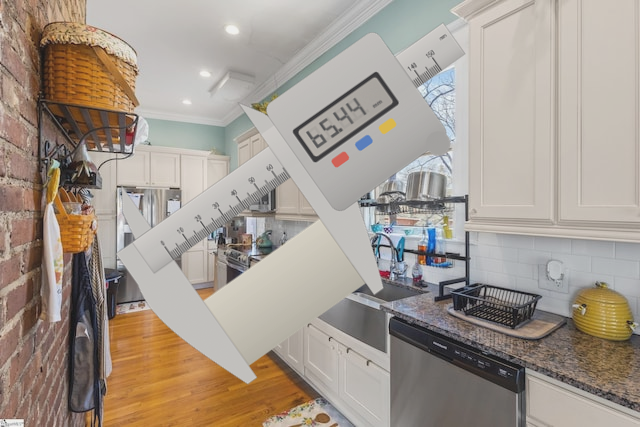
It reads 65.44 mm
